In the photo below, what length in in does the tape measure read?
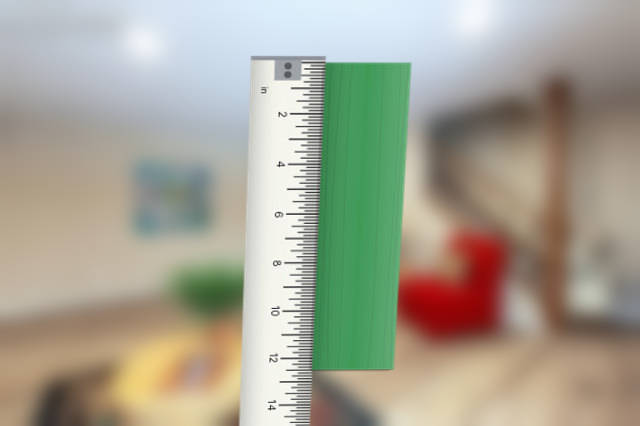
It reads 12.5 in
